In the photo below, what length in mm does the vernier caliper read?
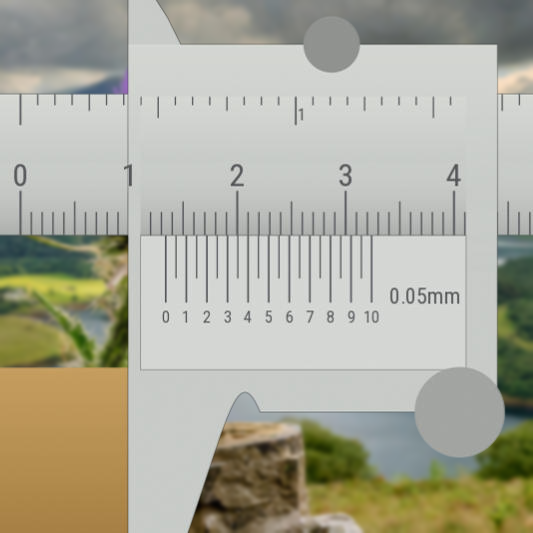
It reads 13.4 mm
